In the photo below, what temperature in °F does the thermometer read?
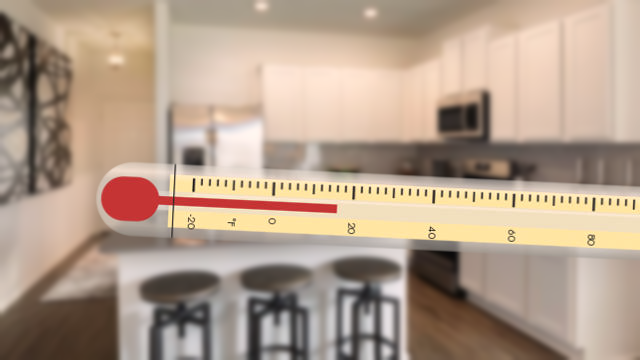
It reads 16 °F
